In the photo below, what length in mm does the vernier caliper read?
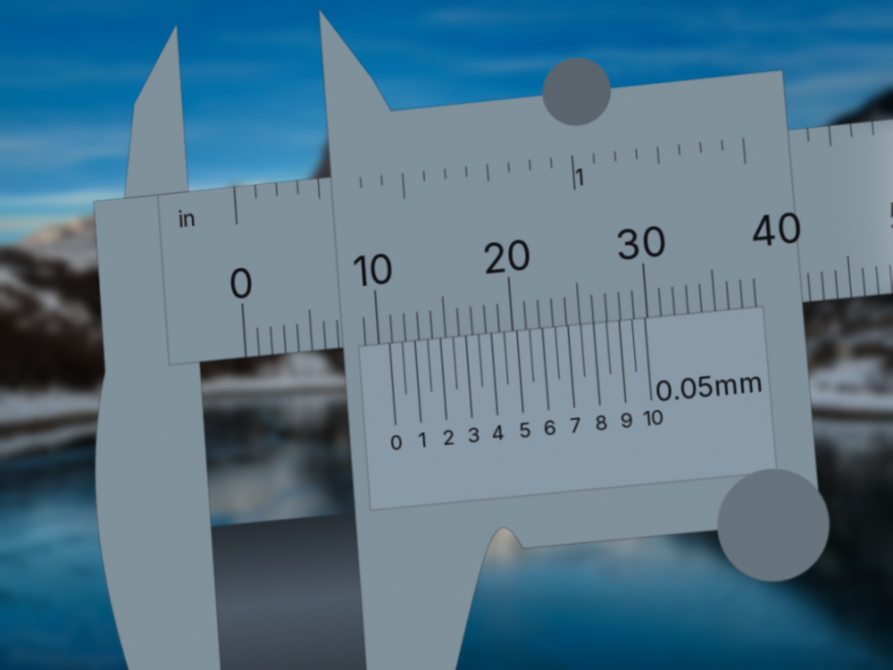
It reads 10.8 mm
